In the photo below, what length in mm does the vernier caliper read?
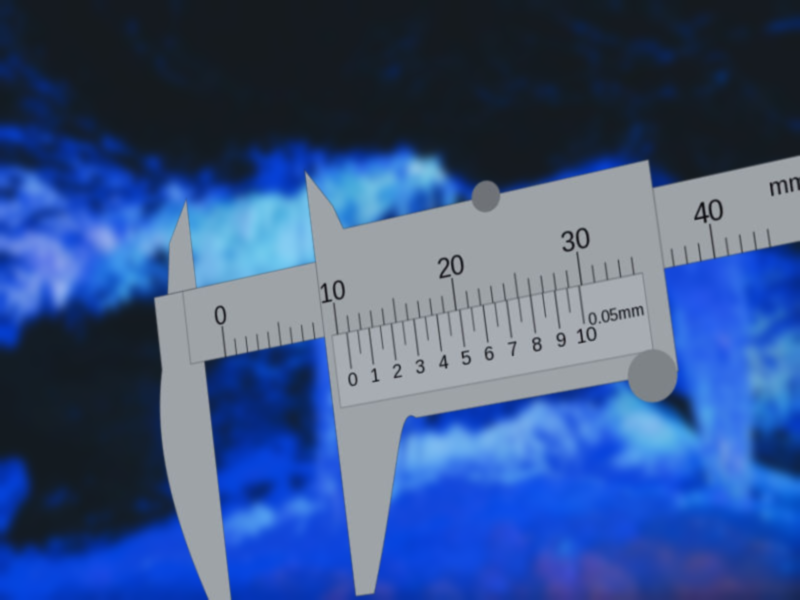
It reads 10.8 mm
